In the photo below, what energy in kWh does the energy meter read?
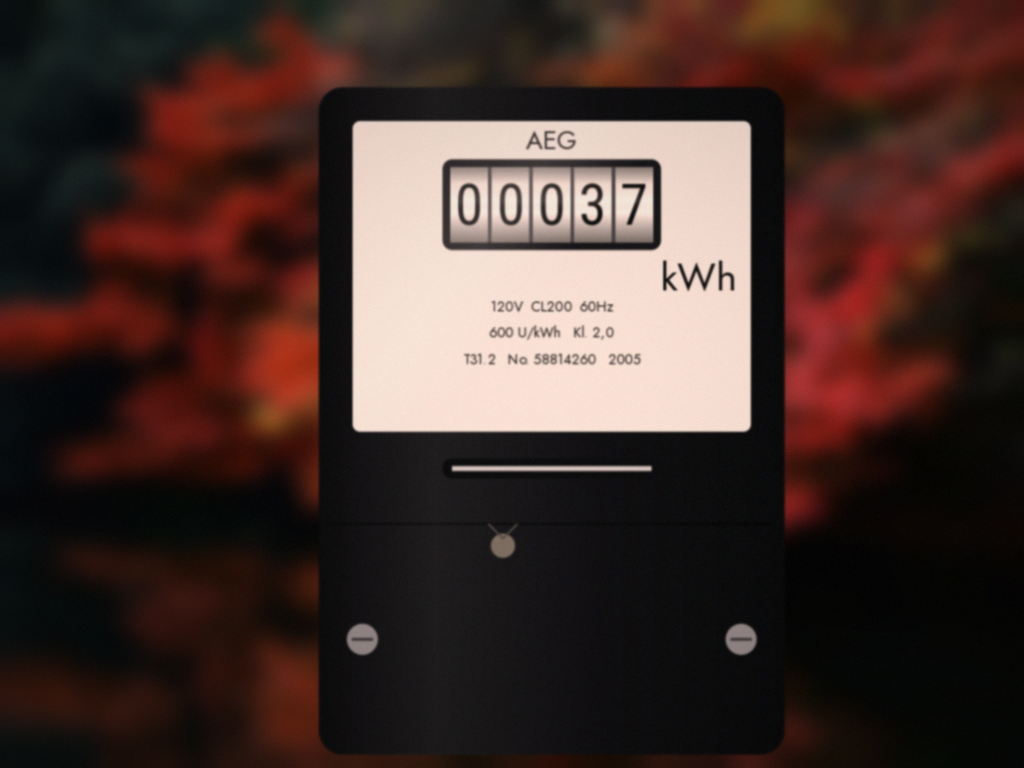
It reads 37 kWh
